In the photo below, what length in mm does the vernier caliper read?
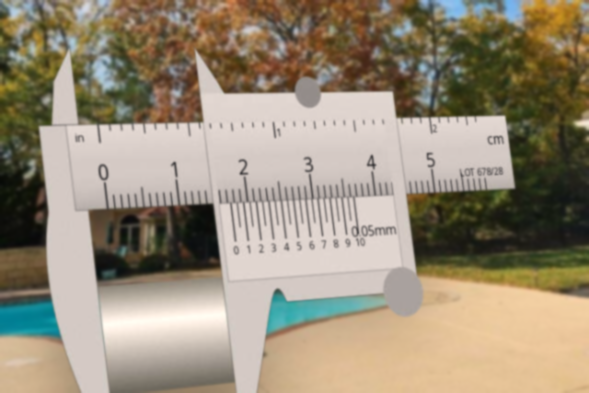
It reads 17.5 mm
